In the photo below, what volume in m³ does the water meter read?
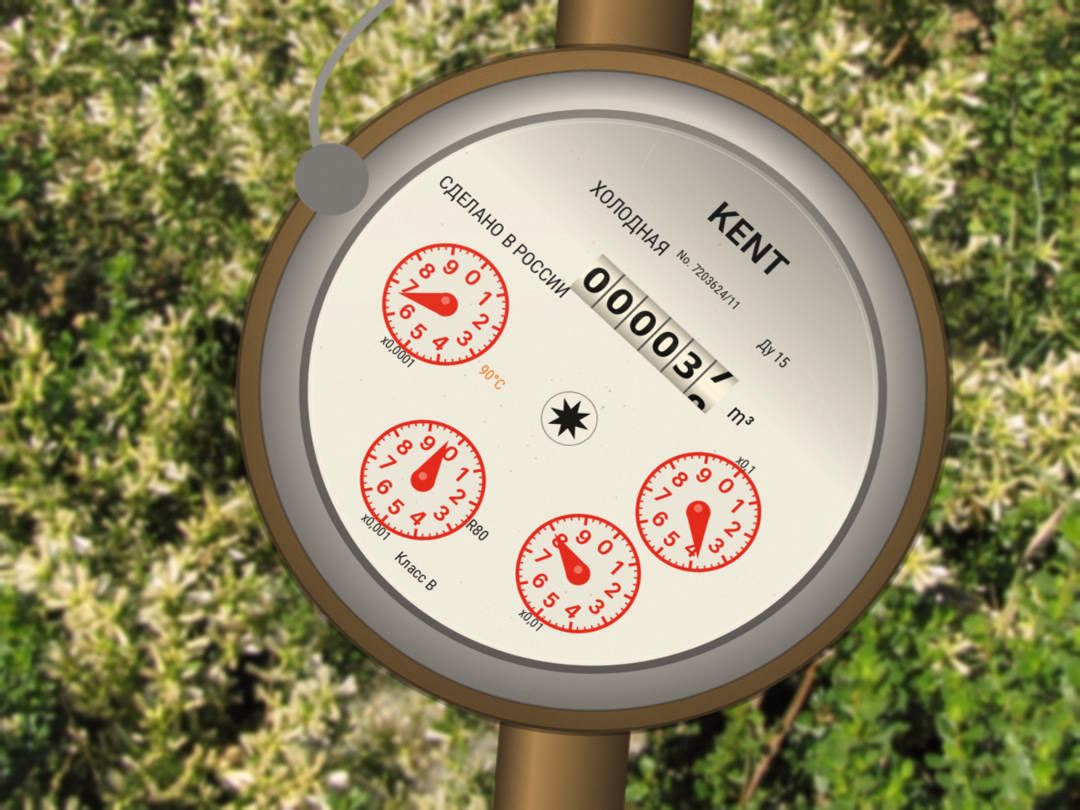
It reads 37.3796 m³
